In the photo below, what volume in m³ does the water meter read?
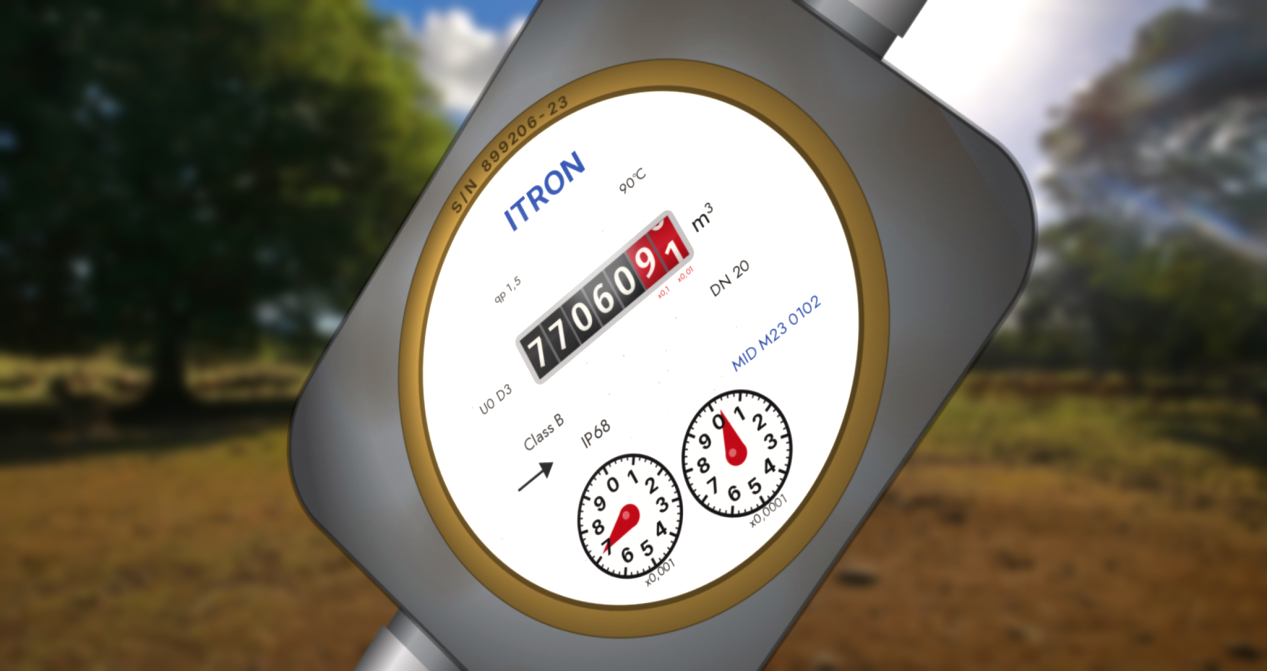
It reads 77060.9070 m³
